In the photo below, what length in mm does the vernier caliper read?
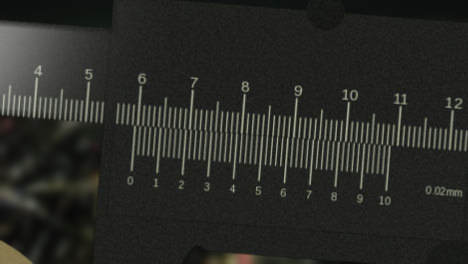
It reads 59.5 mm
